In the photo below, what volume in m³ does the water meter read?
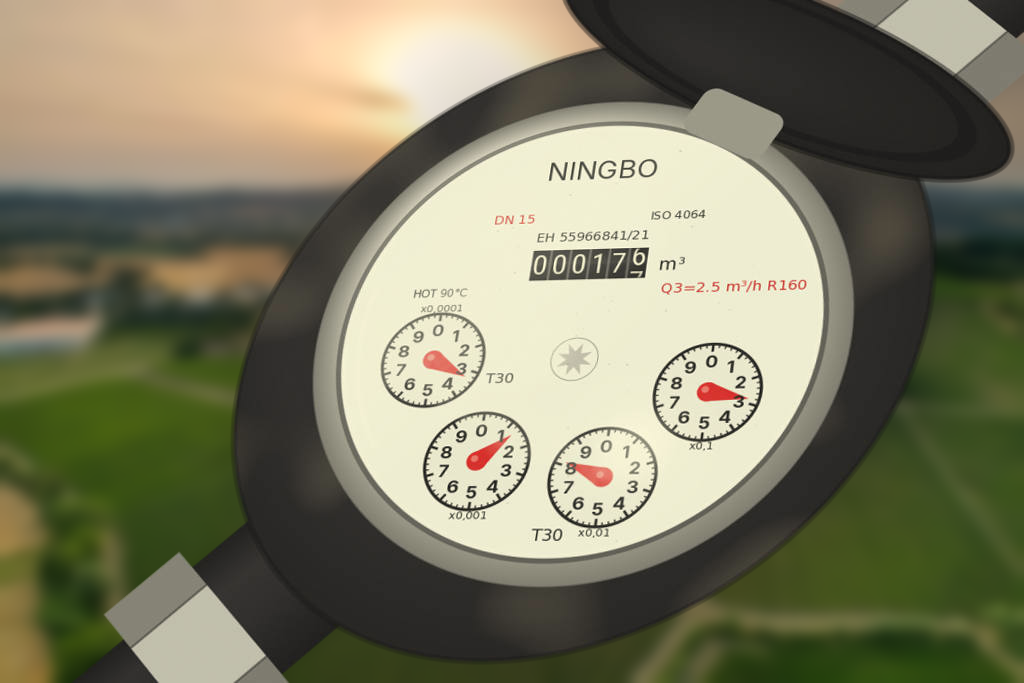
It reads 176.2813 m³
